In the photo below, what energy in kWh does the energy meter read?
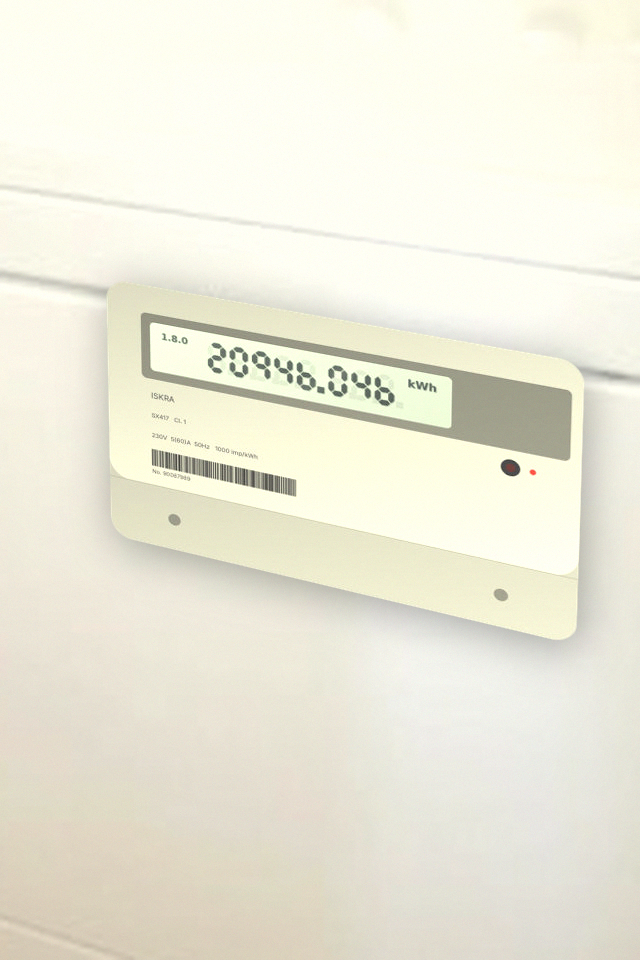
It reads 20946.046 kWh
